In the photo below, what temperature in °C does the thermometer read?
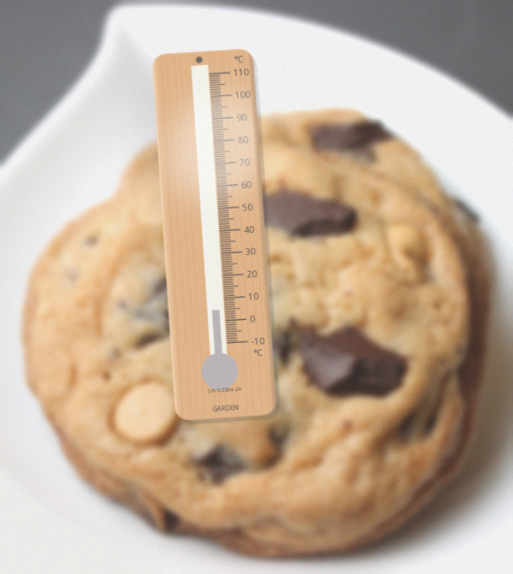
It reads 5 °C
